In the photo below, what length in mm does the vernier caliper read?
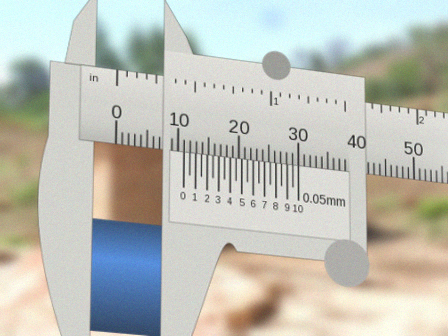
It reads 11.0 mm
